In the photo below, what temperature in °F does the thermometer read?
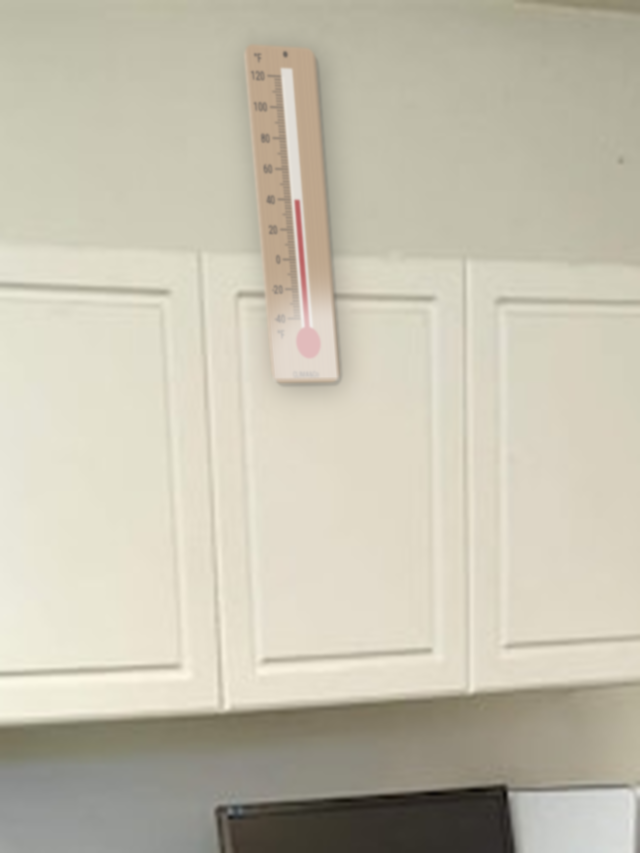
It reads 40 °F
